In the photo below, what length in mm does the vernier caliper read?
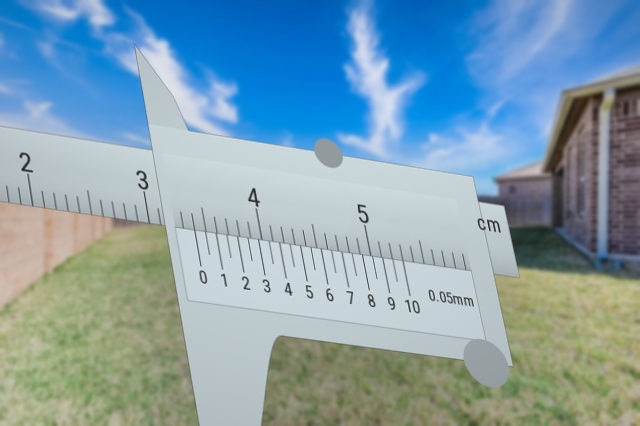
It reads 34.0 mm
